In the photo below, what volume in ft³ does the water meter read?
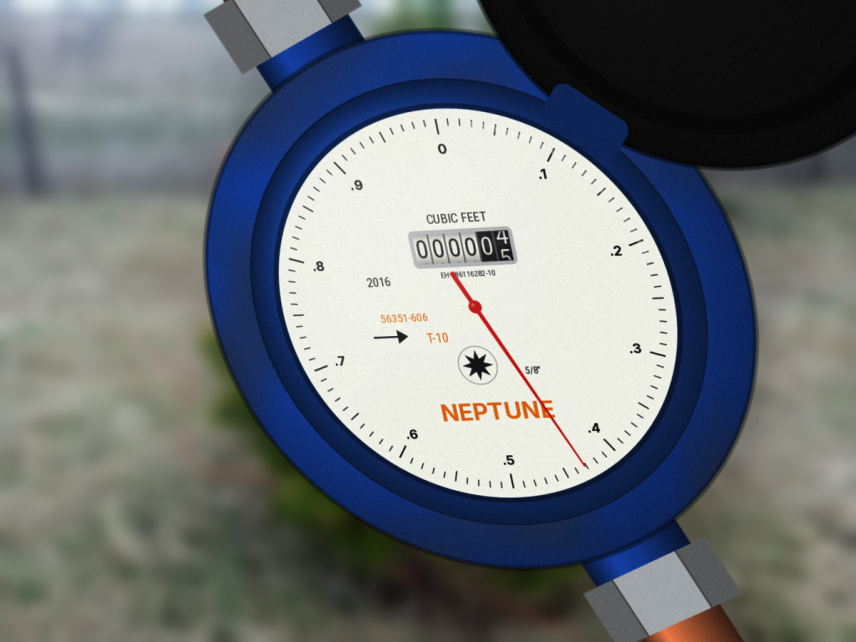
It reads 4.43 ft³
